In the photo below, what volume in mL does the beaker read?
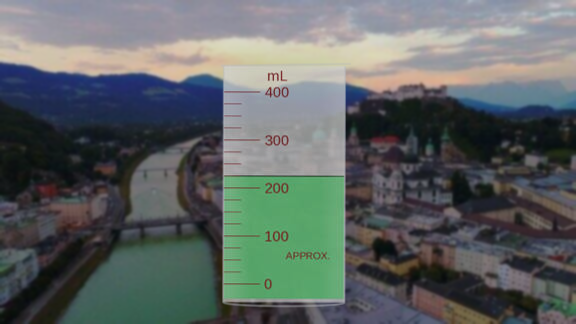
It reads 225 mL
